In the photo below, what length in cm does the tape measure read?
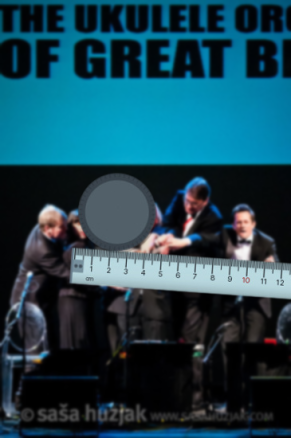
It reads 4.5 cm
